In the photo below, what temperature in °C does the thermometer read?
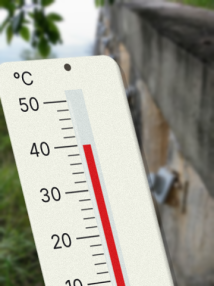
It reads 40 °C
